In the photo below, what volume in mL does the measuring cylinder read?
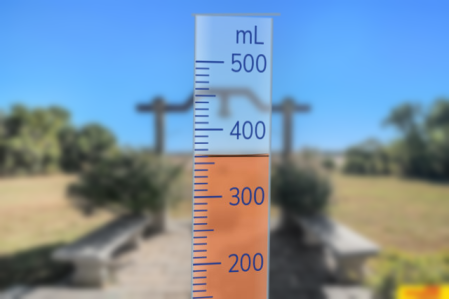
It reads 360 mL
